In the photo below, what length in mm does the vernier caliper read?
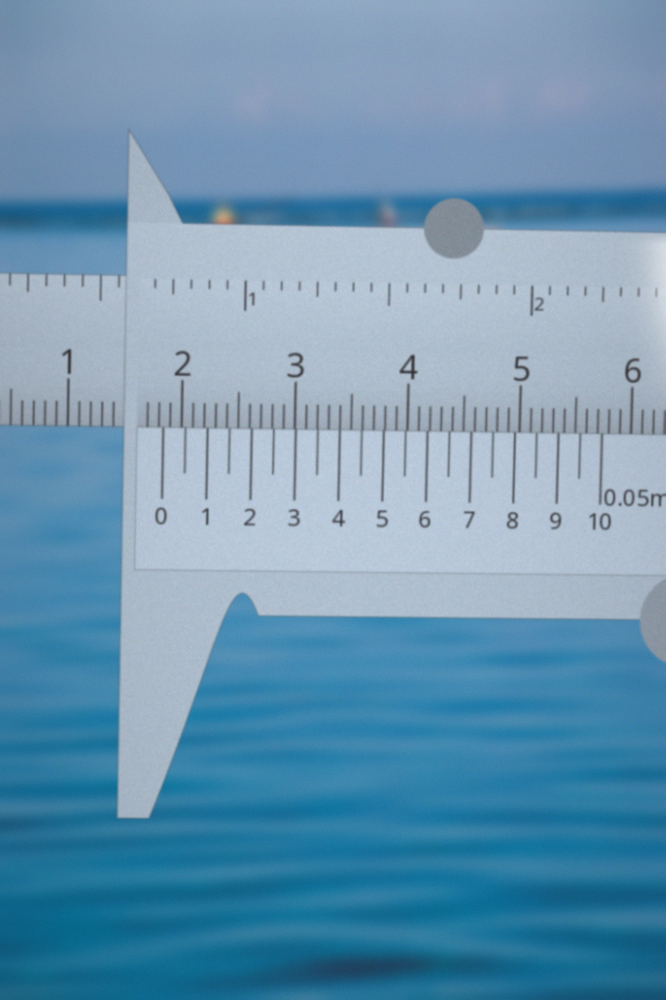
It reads 18.4 mm
